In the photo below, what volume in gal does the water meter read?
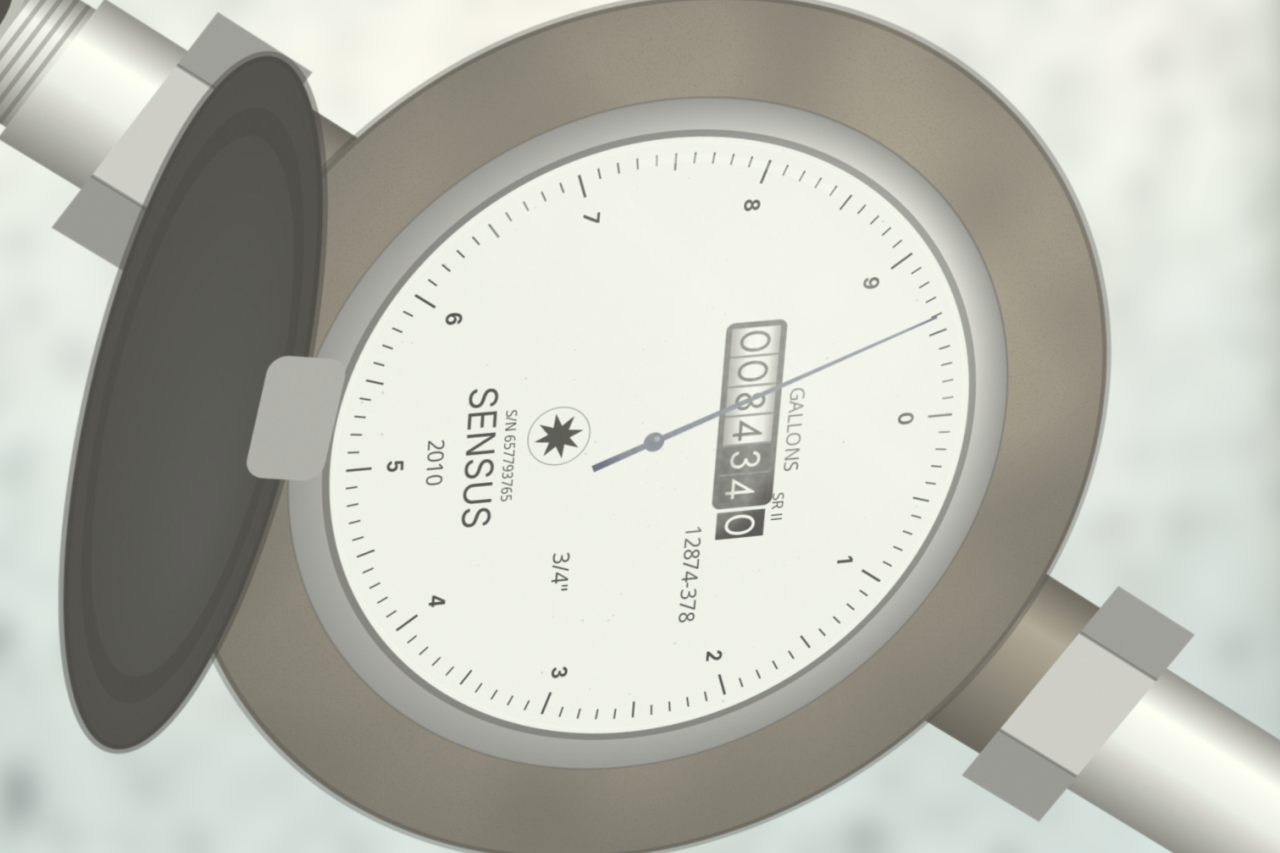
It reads 84339.4 gal
